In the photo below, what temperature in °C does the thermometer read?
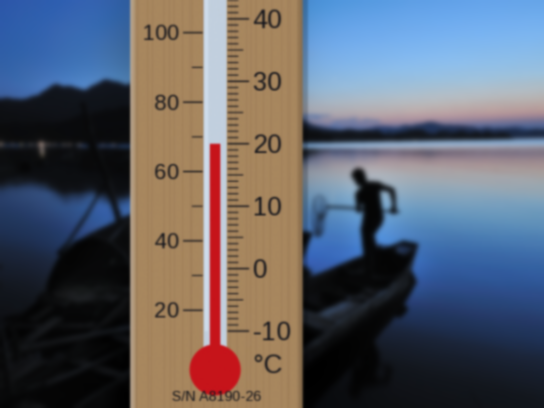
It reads 20 °C
